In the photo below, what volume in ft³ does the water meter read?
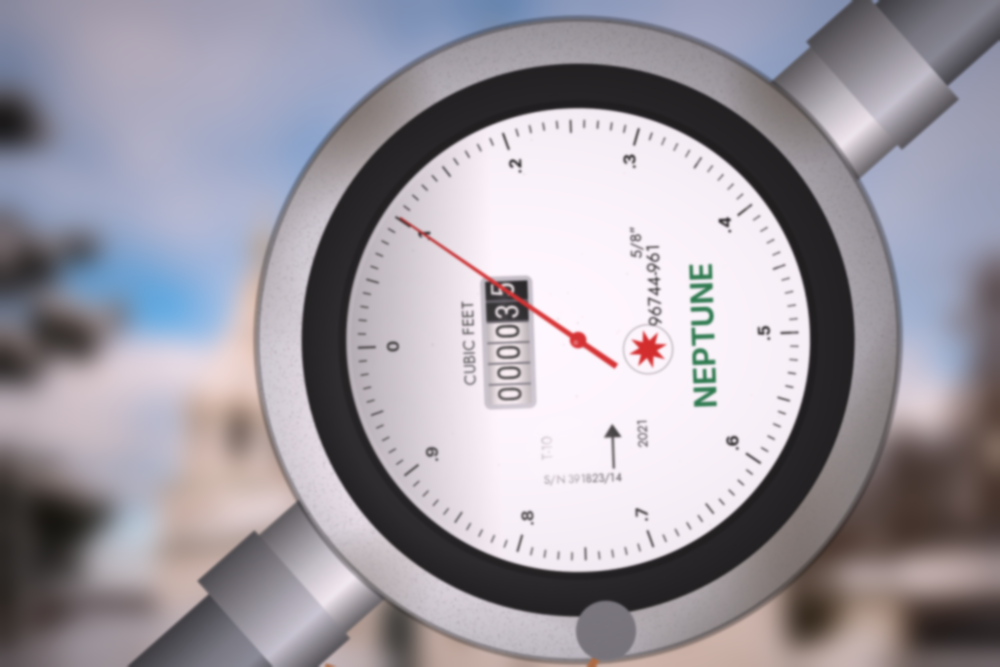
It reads 35.10 ft³
